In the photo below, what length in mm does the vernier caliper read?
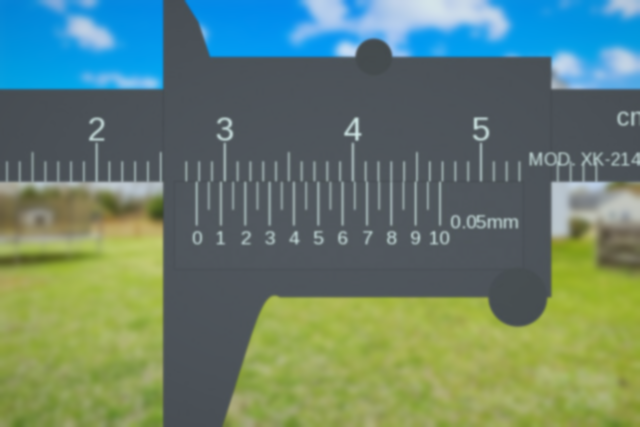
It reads 27.8 mm
